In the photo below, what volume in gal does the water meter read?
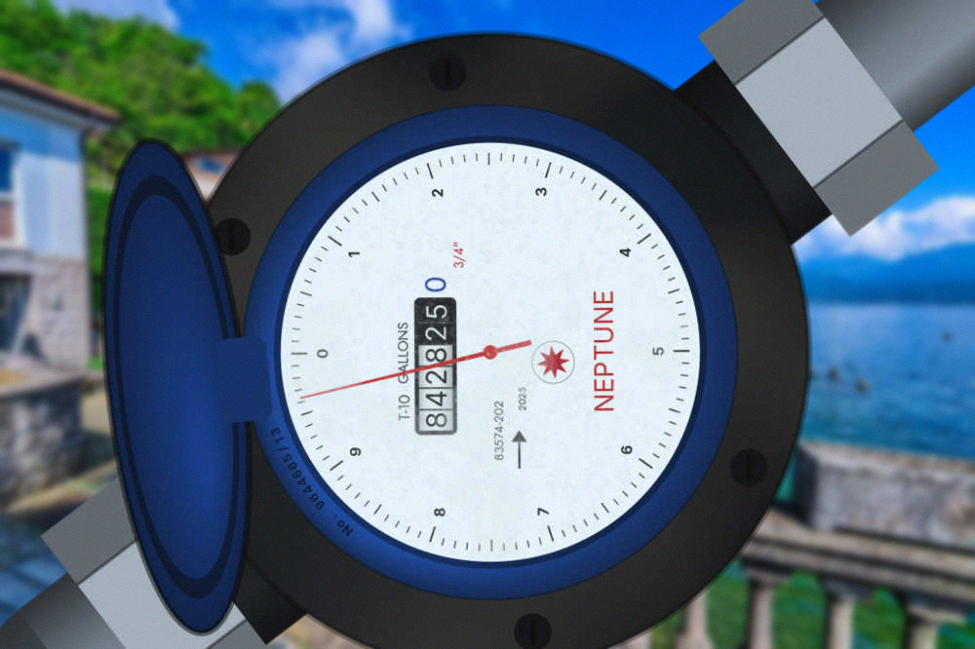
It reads 8428249.6 gal
